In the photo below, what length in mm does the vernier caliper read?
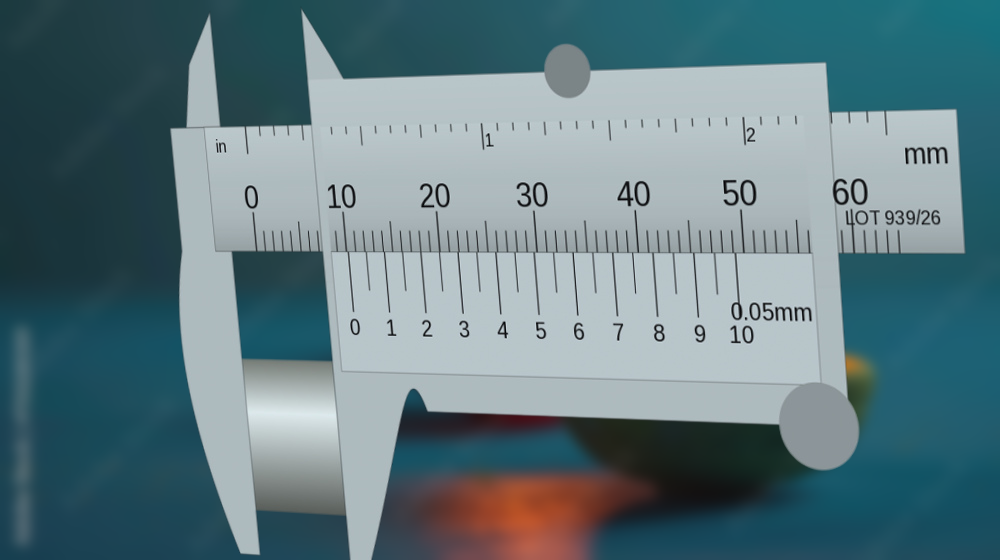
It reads 10.2 mm
